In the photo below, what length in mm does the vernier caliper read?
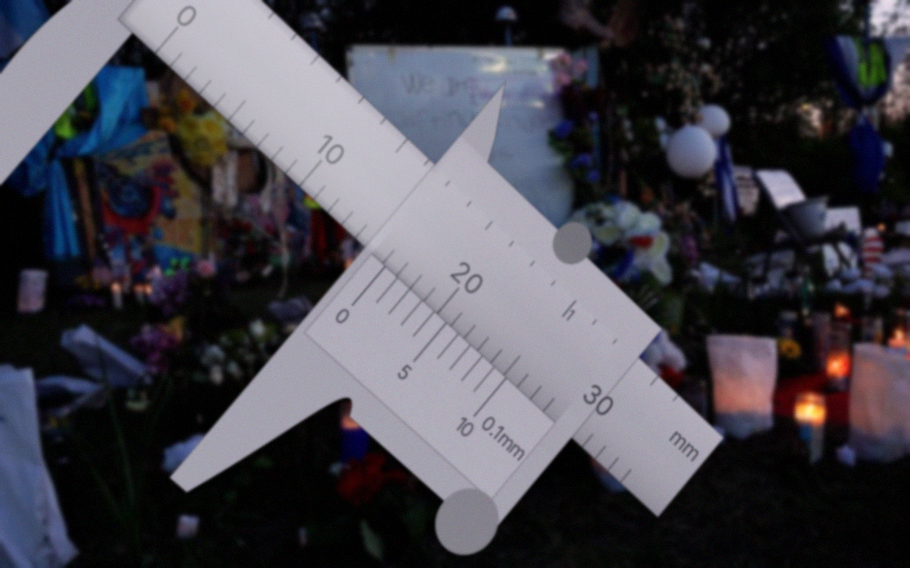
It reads 16.2 mm
